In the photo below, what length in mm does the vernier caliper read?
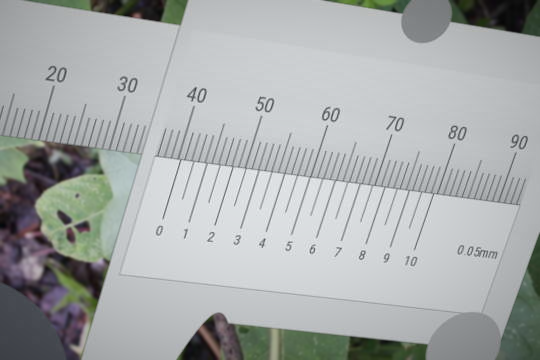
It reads 40.4 mm
